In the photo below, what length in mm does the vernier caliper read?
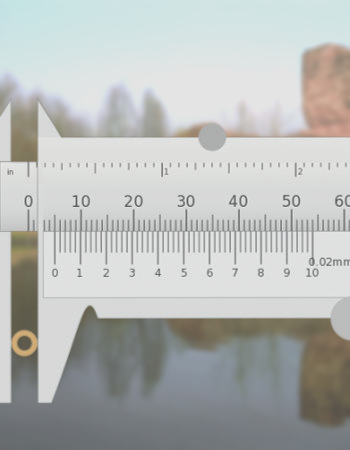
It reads 5.0 mm
